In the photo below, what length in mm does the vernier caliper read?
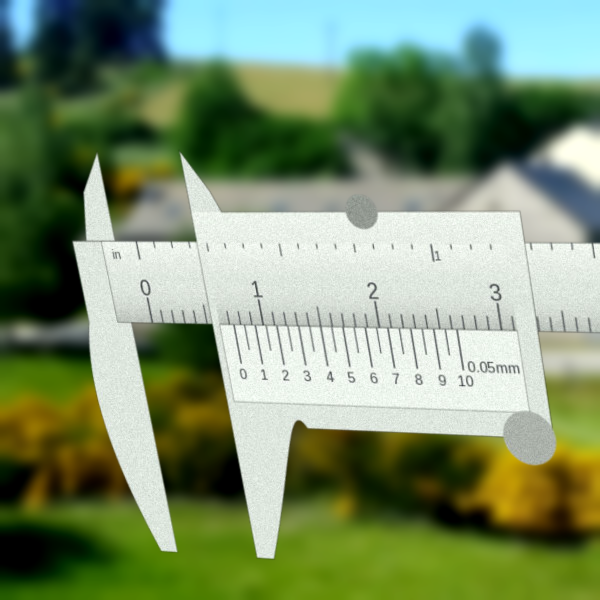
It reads 7.4 mm
